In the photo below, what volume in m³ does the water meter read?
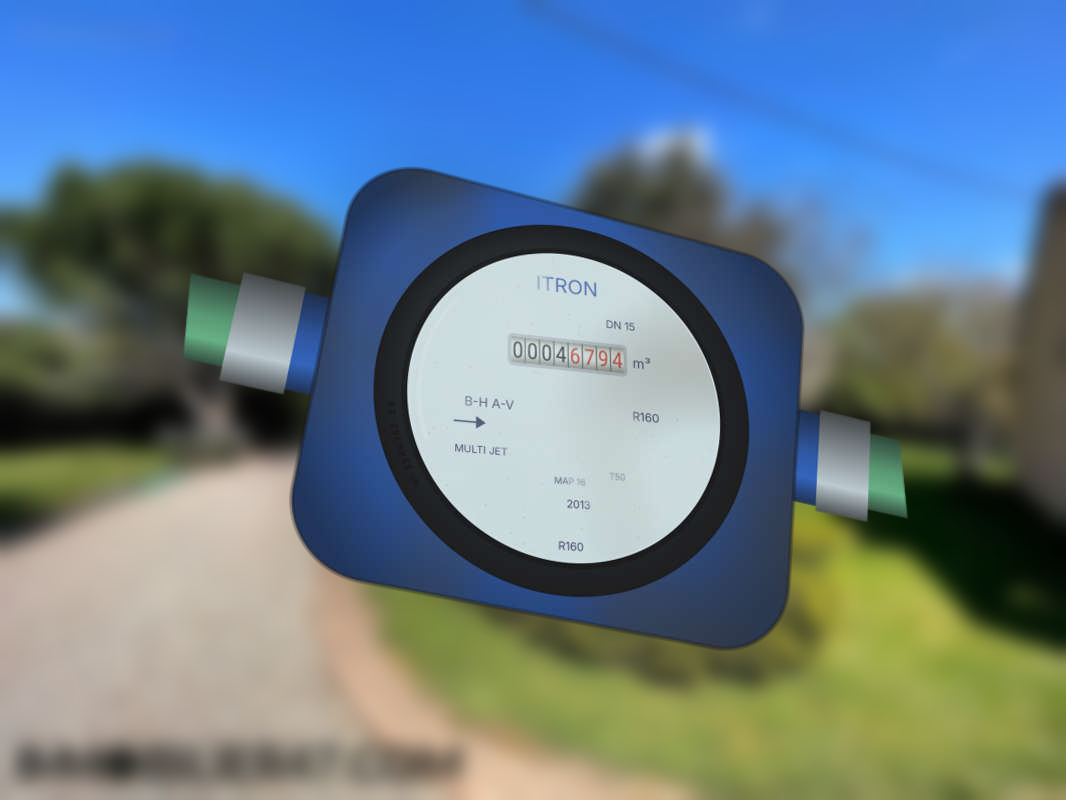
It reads 4.6794 m³
